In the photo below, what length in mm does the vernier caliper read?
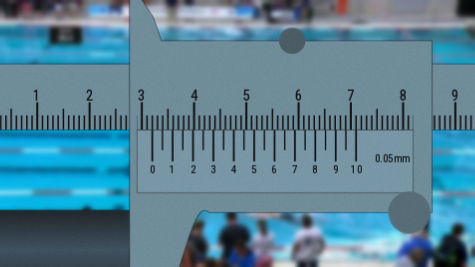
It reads 32.0 mm
